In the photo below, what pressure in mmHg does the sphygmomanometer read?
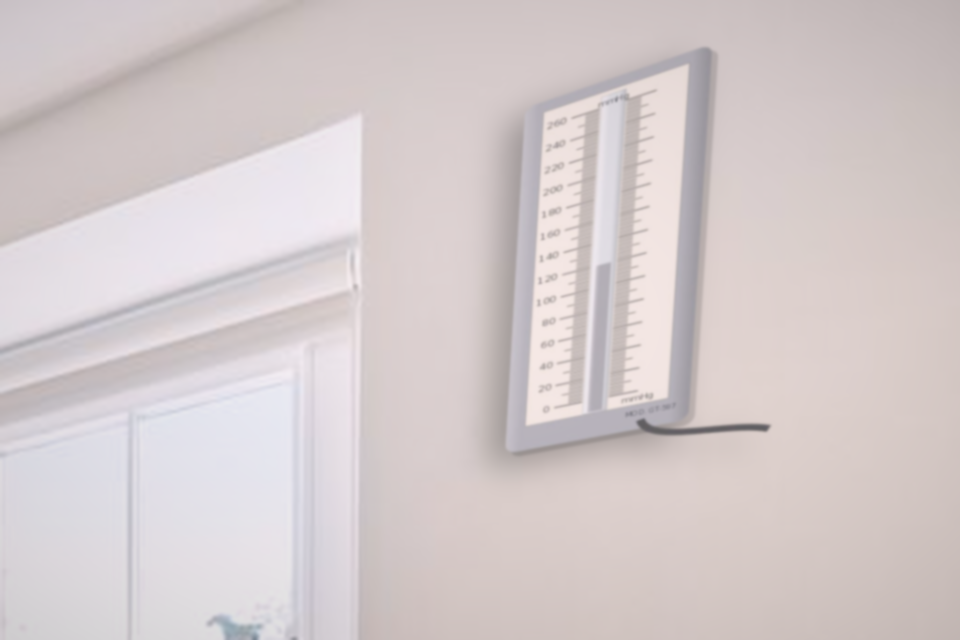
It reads 120 mmHg
